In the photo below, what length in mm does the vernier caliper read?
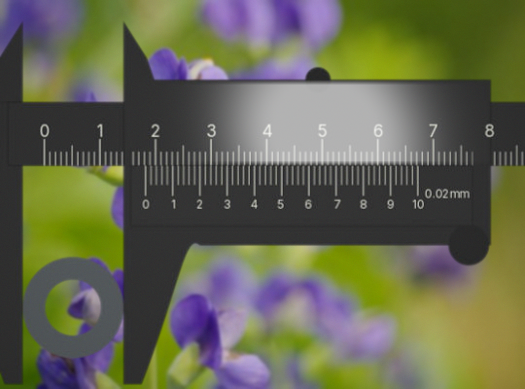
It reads 18.2 mm
